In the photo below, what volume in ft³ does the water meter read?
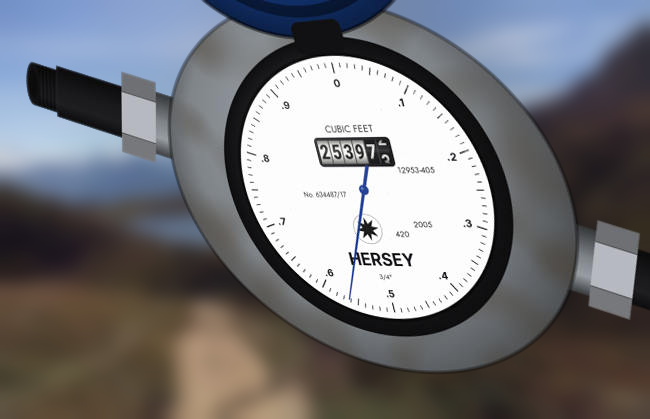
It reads 253972.56 ft³
